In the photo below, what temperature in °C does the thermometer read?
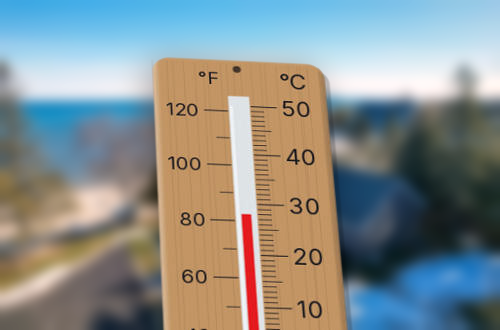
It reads 28 °C
